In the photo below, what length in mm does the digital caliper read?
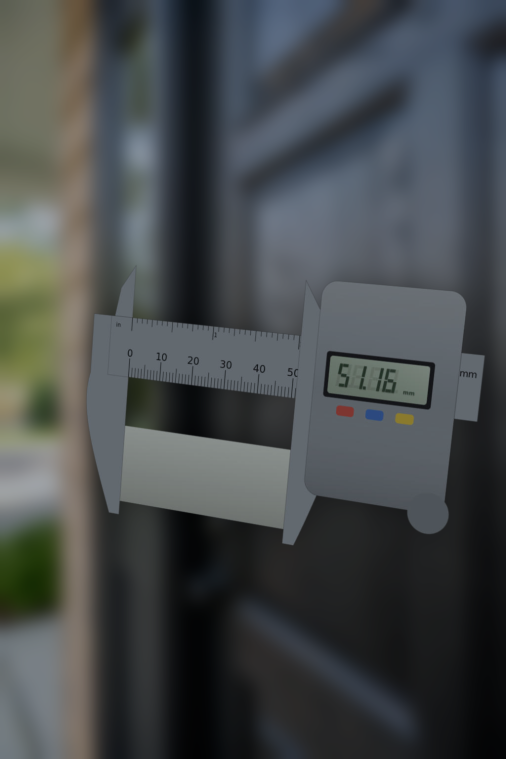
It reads 51.16 mm
